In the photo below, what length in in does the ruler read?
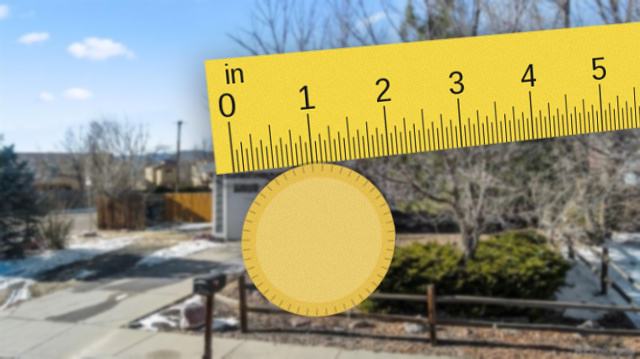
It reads 2 in
